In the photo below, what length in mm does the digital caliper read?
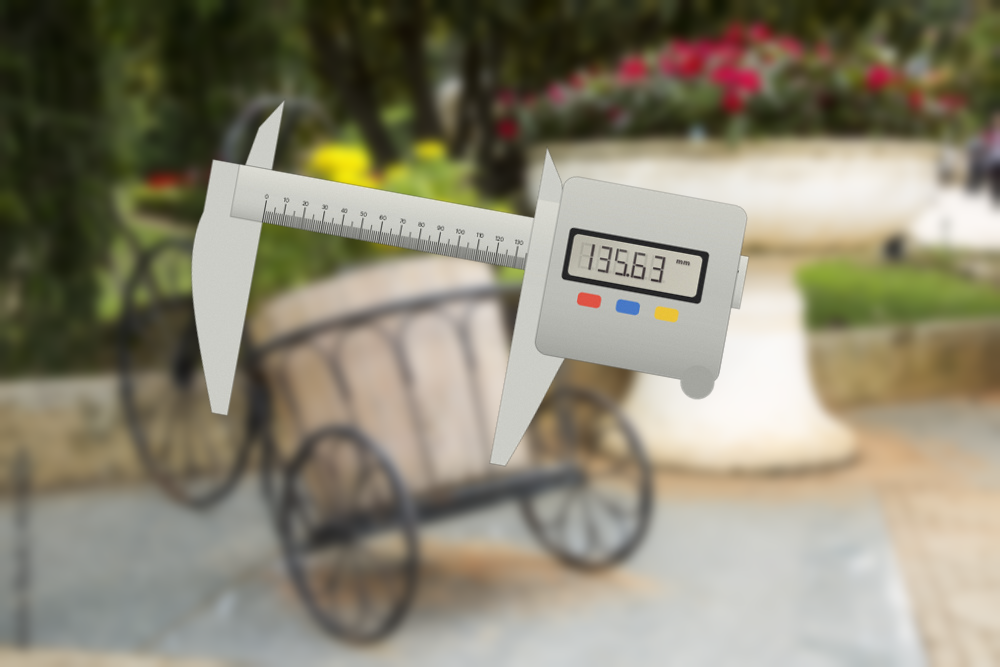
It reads 135.63 mm
